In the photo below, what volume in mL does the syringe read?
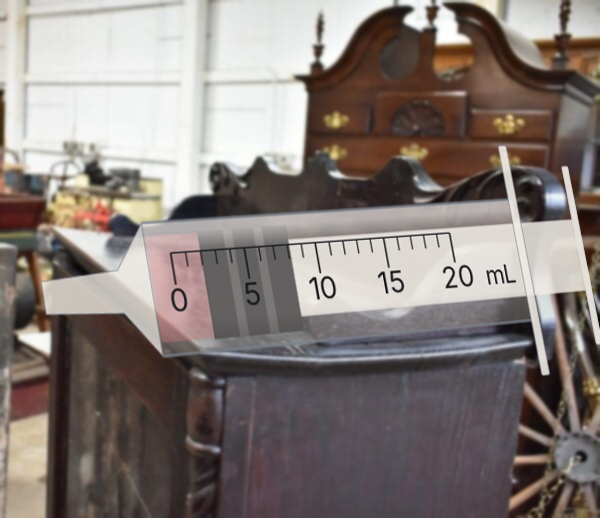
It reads 2 mL
